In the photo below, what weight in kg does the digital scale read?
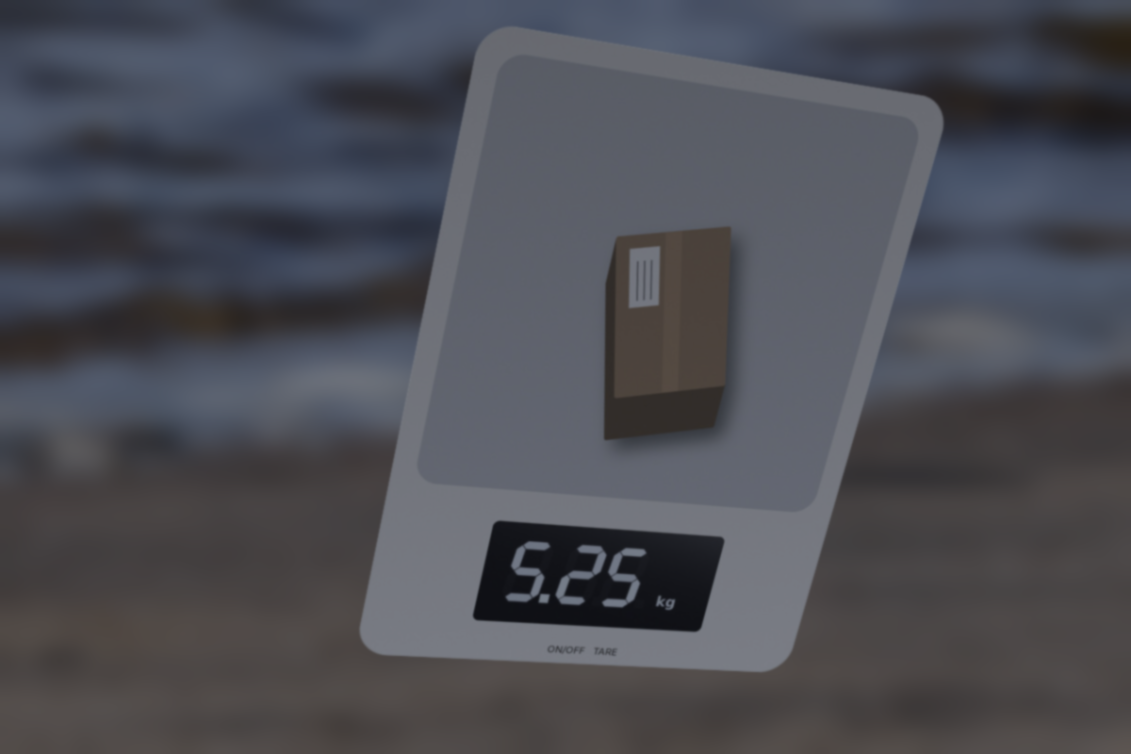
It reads 5.25 kg
